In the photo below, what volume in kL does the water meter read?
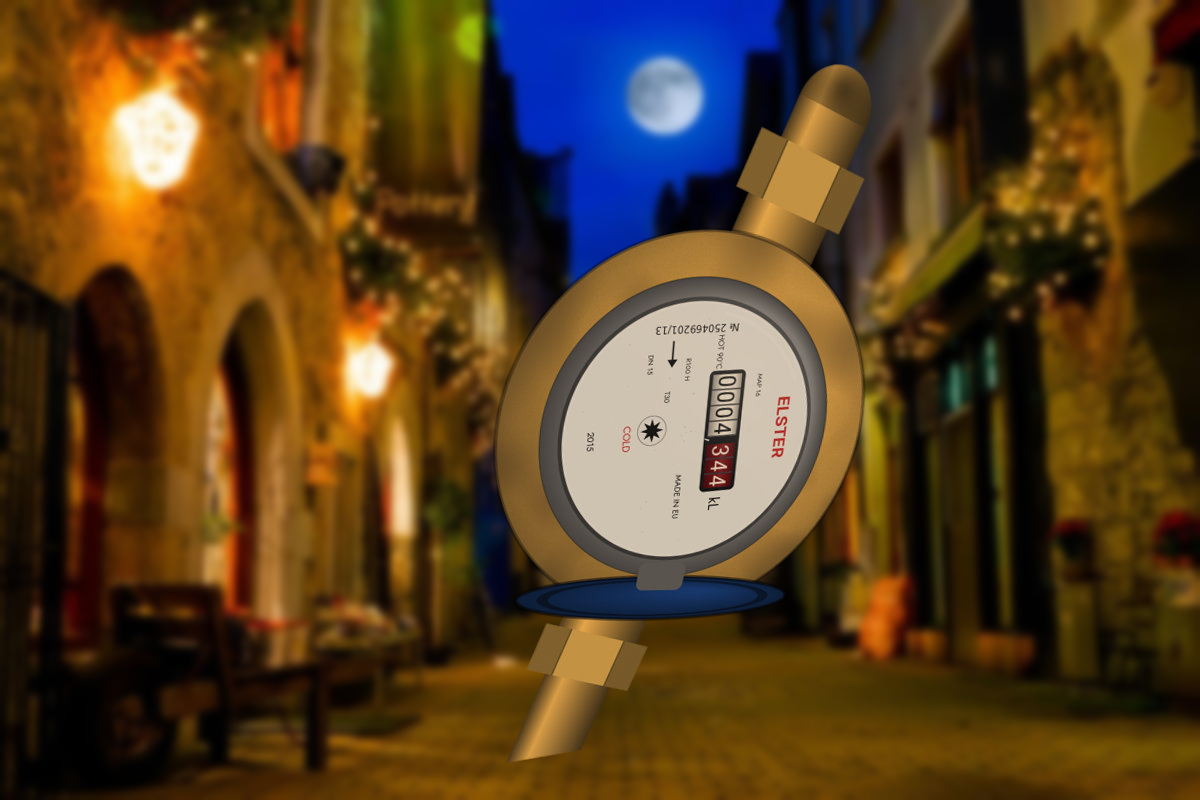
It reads 4.344 kL
